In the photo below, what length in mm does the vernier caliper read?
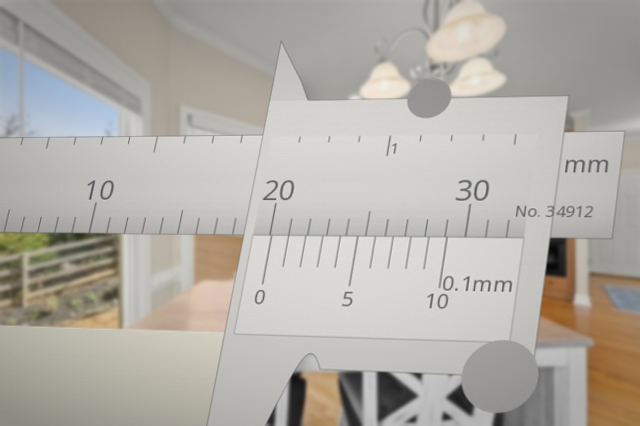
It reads 20.1 mm
